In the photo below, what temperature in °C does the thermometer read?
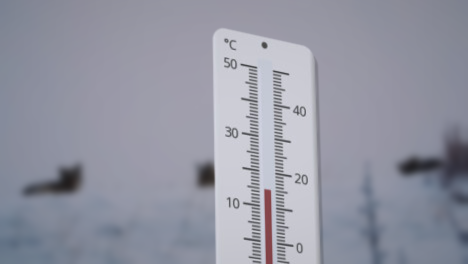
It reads 15 °C
